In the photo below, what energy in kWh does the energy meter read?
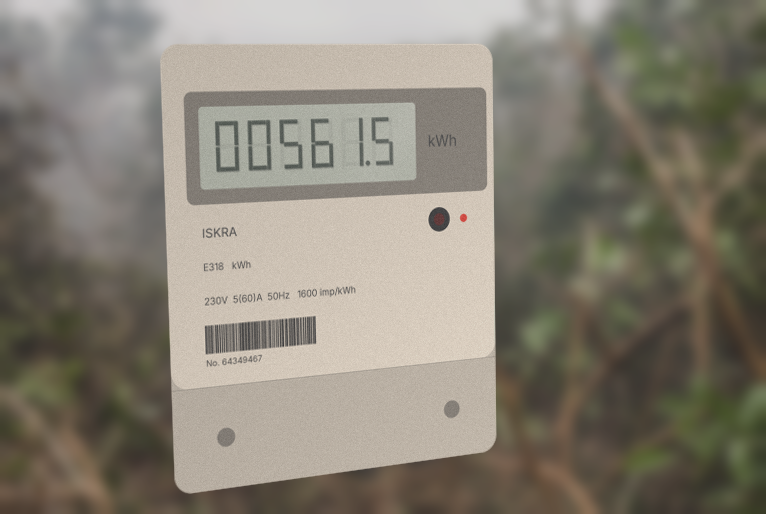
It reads 561.5 kWh
